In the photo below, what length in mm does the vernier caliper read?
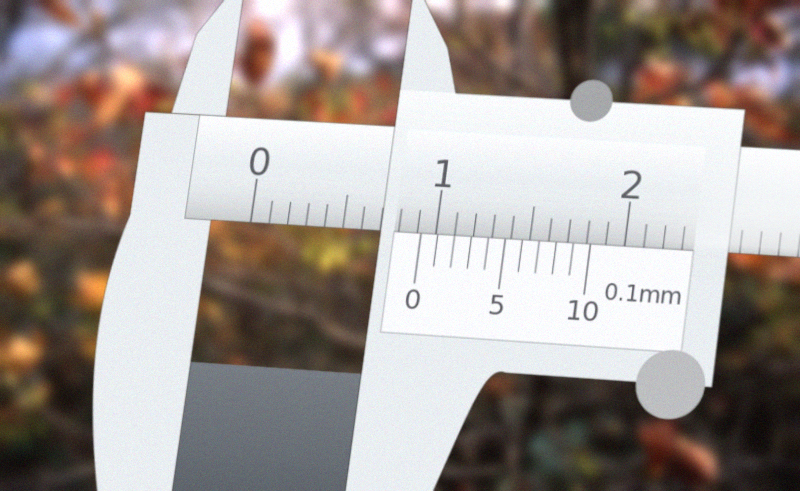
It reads 9.2 mm
